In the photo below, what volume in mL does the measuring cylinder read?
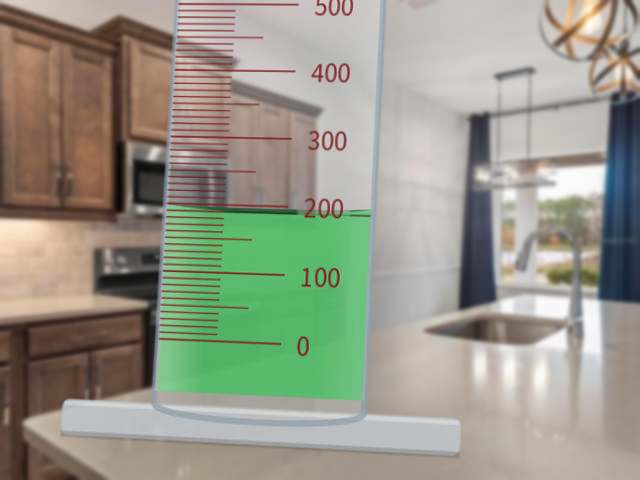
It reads 190 mL
